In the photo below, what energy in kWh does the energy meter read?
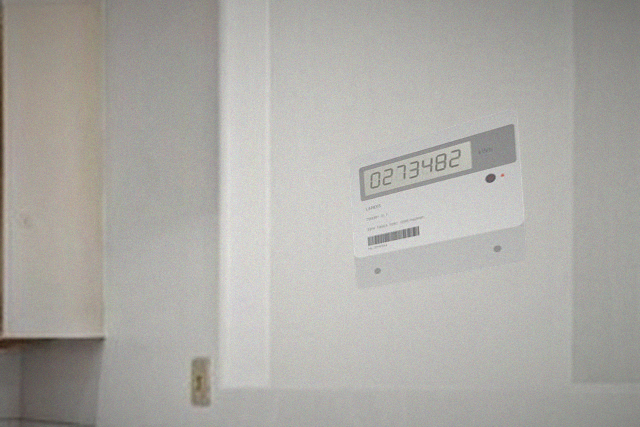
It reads 273482 kWh
